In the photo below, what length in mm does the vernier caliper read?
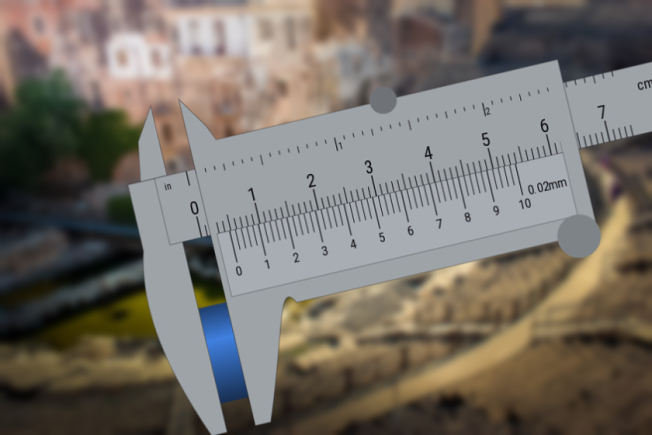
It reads 4.8 mm
